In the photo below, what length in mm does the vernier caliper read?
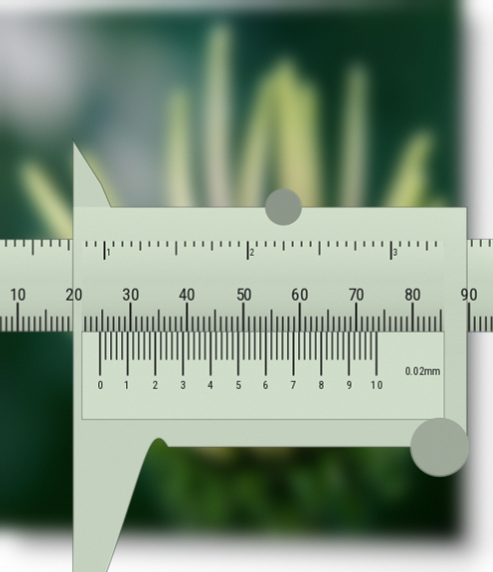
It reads 24.6 mm
